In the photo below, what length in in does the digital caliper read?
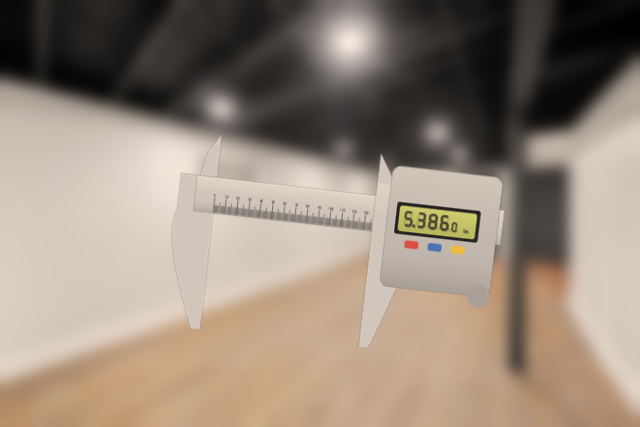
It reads 5.3860 in
